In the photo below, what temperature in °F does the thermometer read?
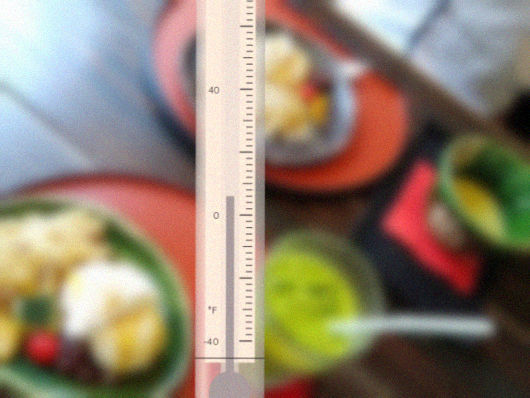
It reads 6 °F
